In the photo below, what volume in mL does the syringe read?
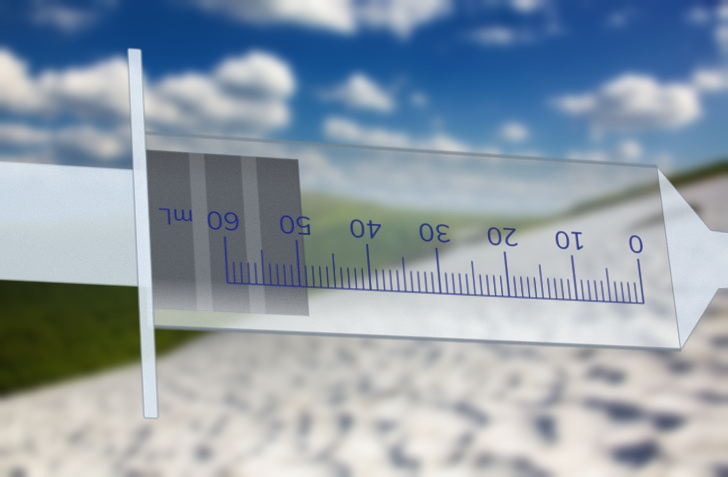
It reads 49 mL
